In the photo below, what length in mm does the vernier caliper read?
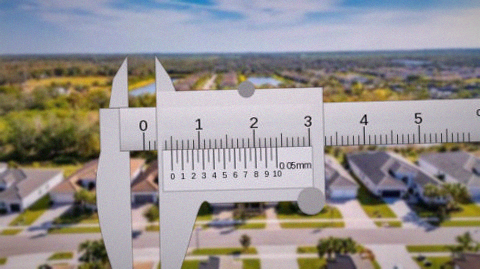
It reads 5.0 mm
